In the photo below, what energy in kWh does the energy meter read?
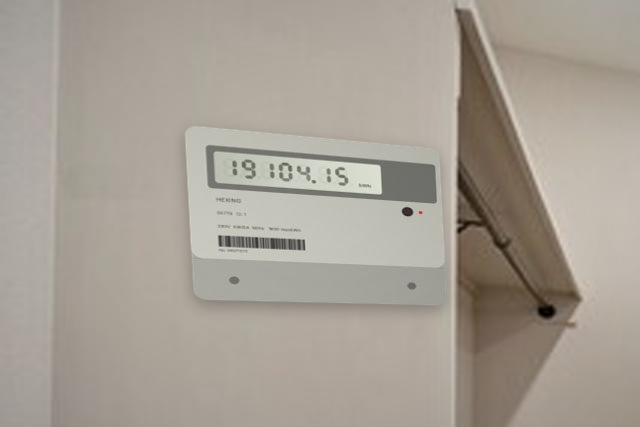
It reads 19104.15 kWh
